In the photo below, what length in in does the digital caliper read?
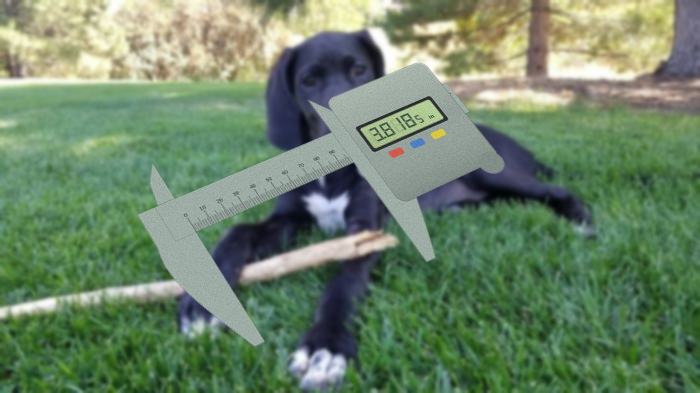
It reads 3.8185 in
